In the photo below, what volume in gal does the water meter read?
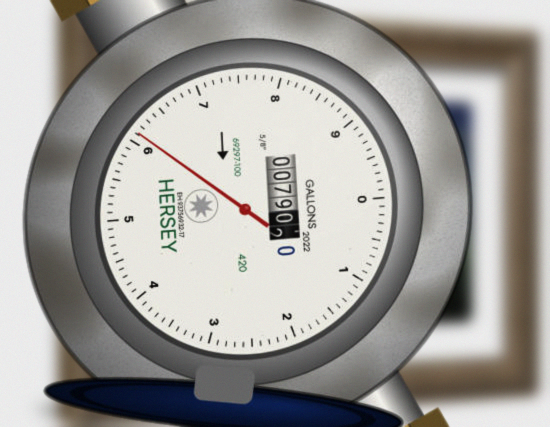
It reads 79016.1 gal
